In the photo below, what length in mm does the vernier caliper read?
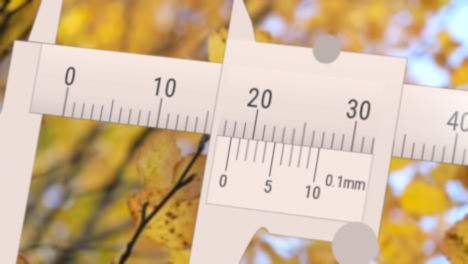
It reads 17.8 mm
